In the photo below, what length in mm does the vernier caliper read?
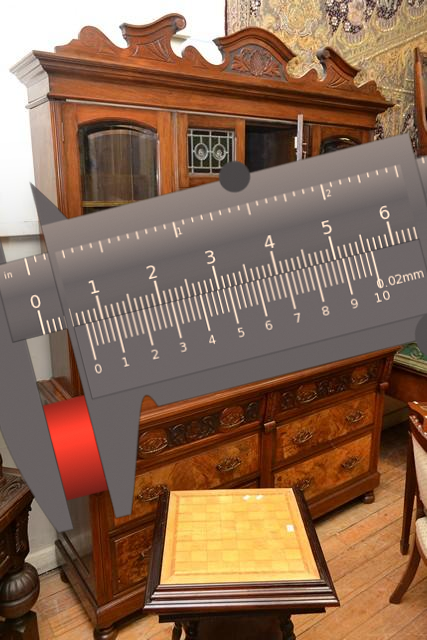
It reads 7.2 mm
